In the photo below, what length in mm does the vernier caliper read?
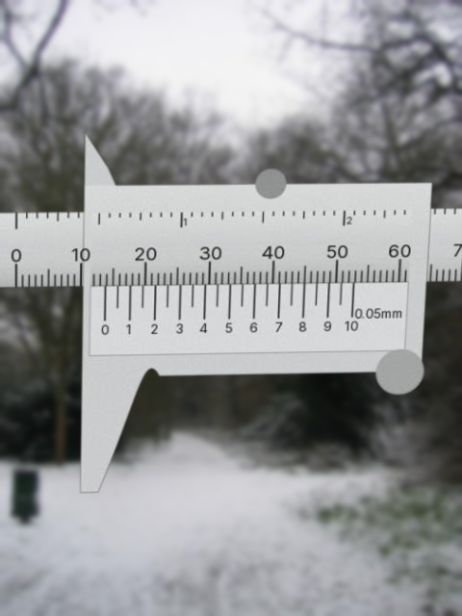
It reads 13.8 mm
